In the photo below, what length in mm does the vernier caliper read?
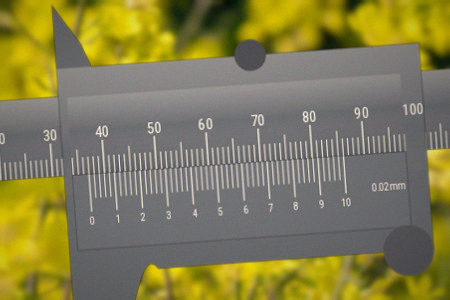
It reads 37.0 mm
